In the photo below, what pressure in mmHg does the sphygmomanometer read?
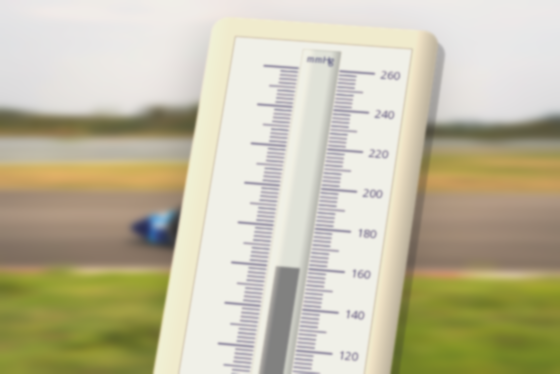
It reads 160 mmHg
